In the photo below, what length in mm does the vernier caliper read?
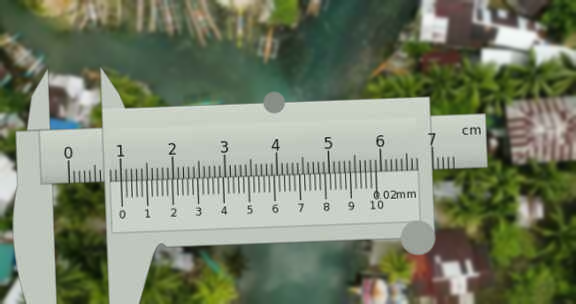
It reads 10.0 mm
